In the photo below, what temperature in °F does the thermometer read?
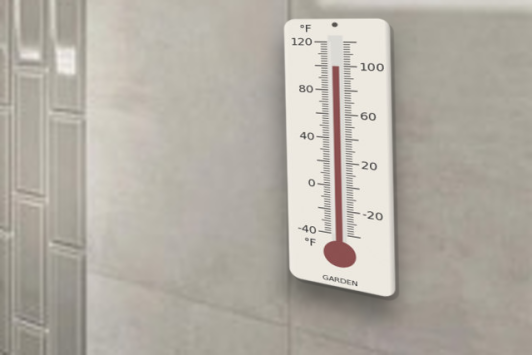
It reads 100 °F
